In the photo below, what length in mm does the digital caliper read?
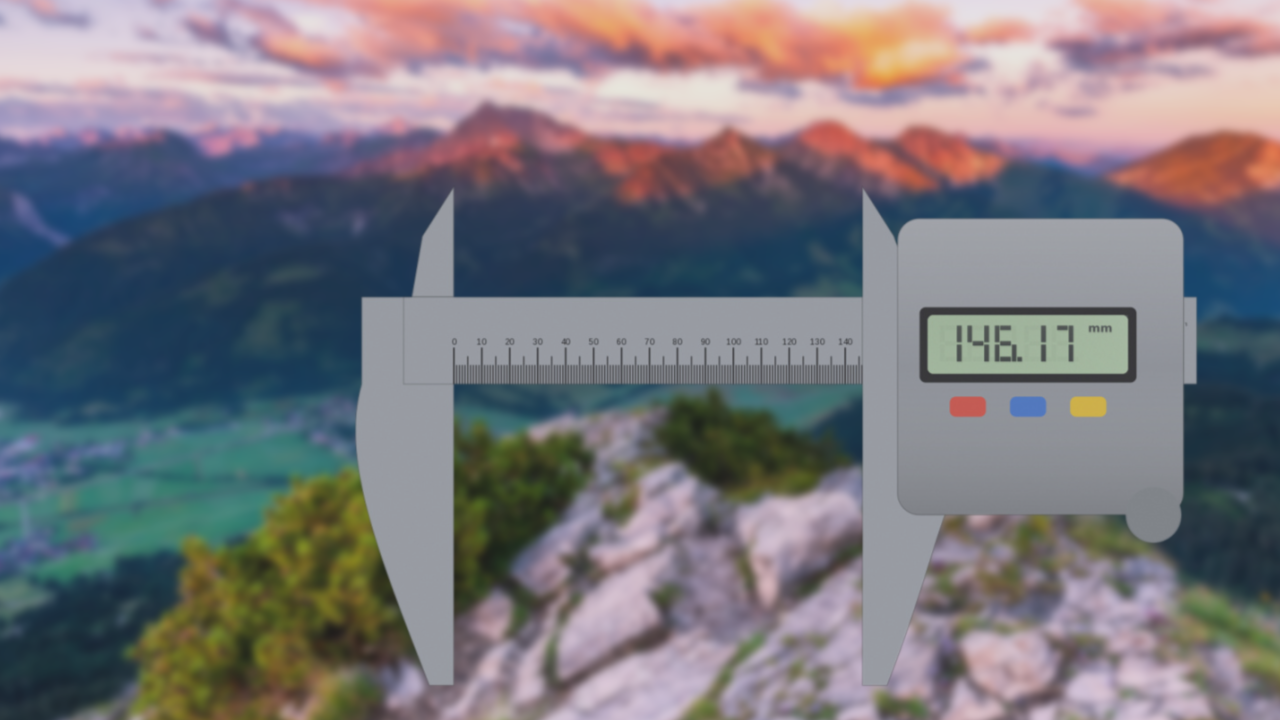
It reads 146.17 mm
